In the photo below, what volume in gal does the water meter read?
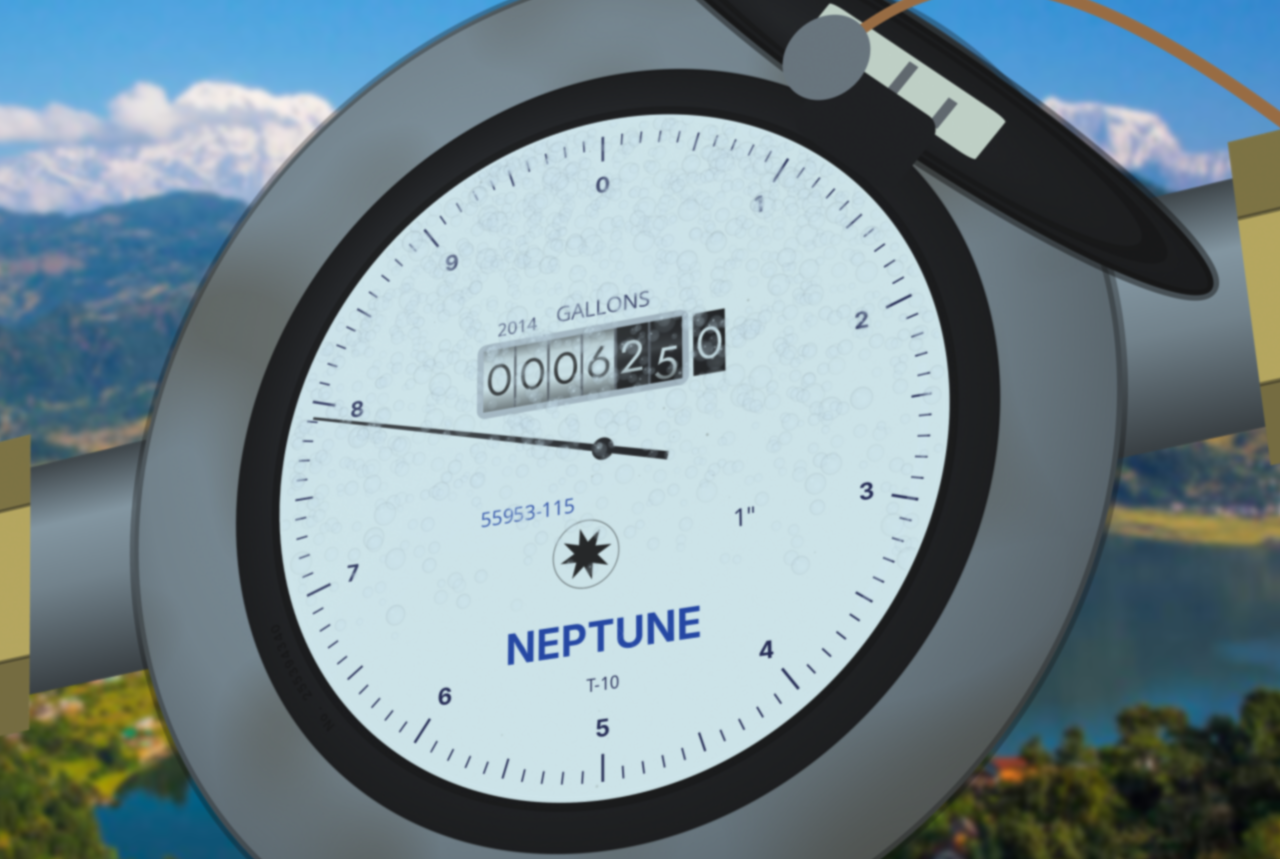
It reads 6247.9 gal
